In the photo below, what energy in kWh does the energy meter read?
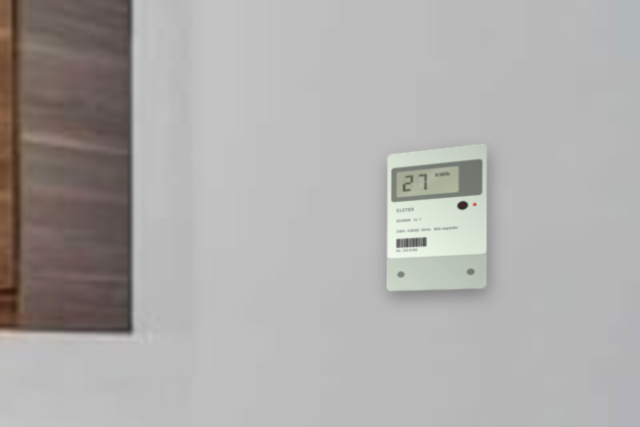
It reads 27 kWh
